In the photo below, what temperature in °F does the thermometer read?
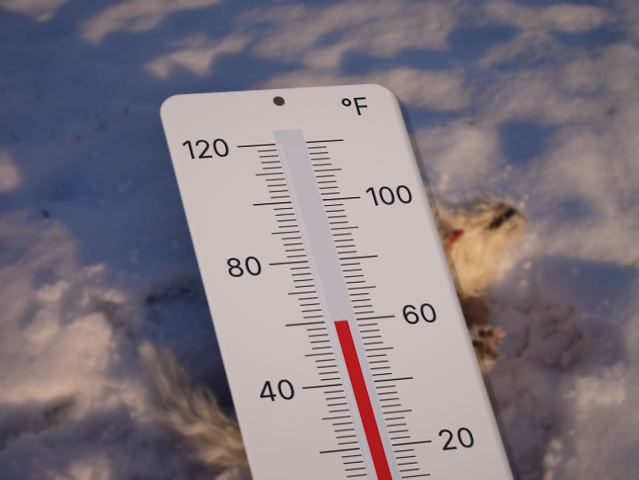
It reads 60 °F
